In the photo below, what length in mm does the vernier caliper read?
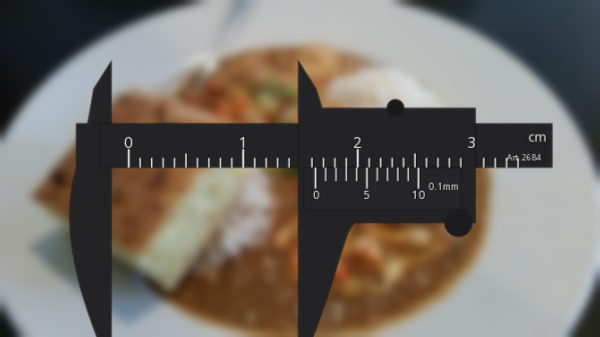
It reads 16.3 mm
